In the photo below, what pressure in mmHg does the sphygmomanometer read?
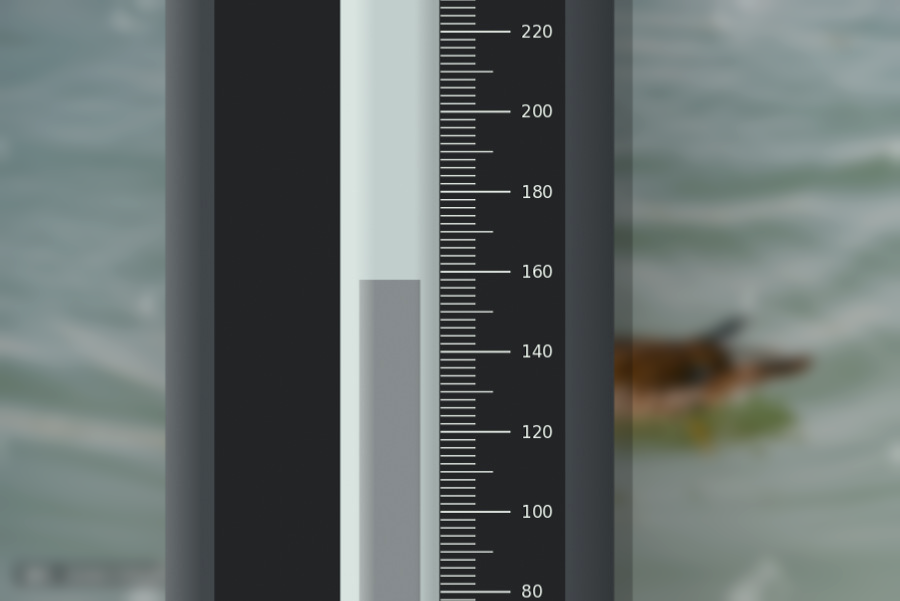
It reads 158 mmHg
